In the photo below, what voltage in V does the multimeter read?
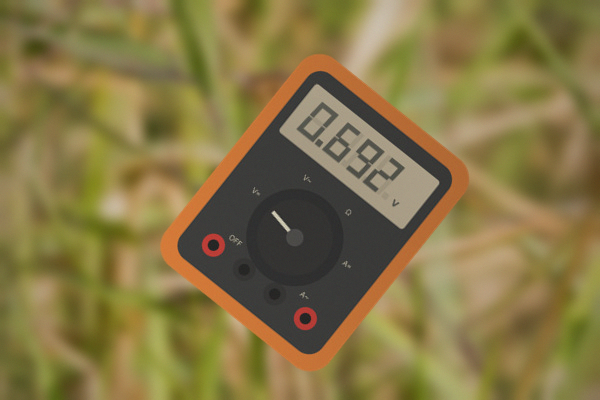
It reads 0.692 V
